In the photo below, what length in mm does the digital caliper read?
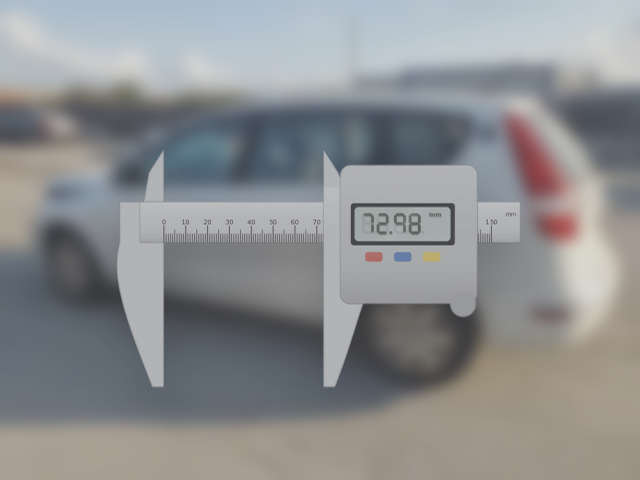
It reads 72.98 mm
